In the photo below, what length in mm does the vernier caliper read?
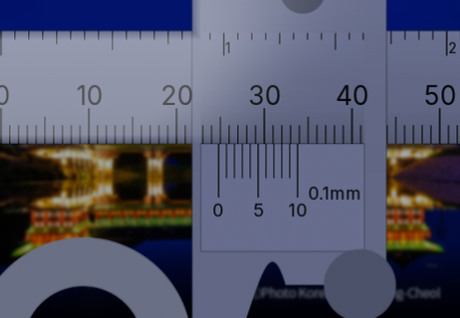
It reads 24.8 mm
